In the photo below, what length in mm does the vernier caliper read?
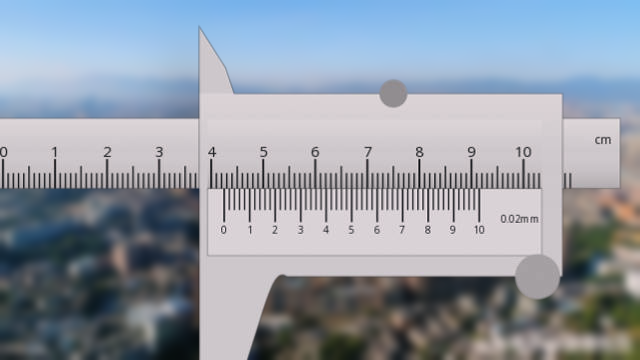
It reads 42.5 mm
